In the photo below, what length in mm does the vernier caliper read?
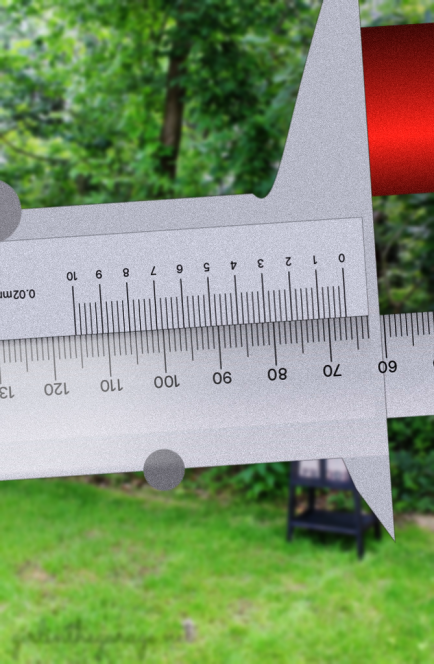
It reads 66.8 mm
